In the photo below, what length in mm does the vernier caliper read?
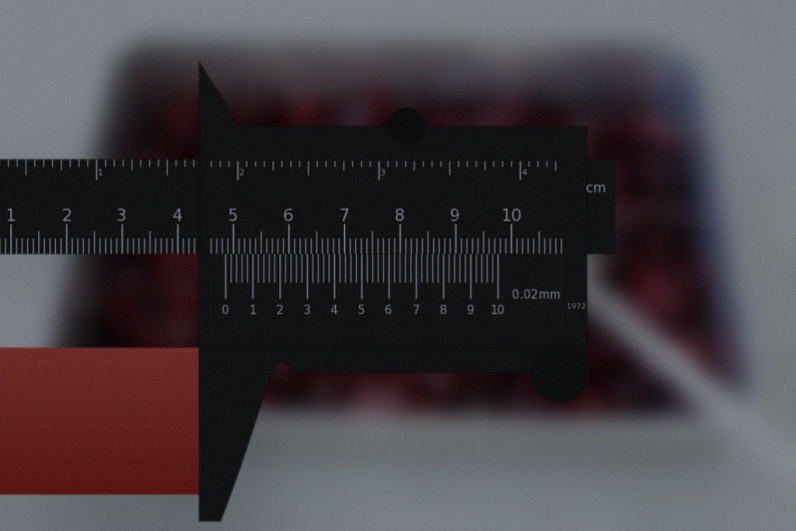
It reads 48.6 mm
